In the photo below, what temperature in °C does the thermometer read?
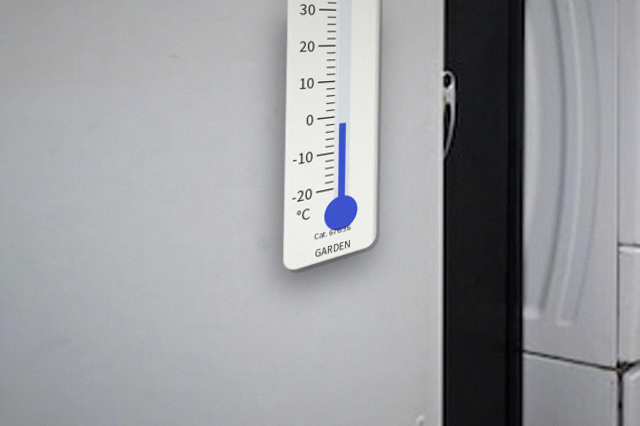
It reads -2 °C
